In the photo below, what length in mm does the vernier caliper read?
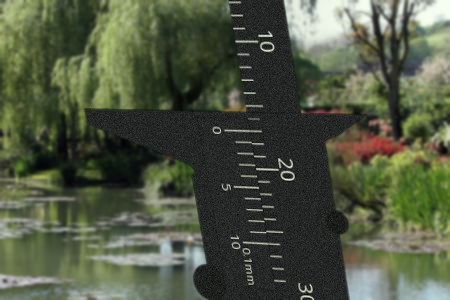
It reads 17.0 mm
